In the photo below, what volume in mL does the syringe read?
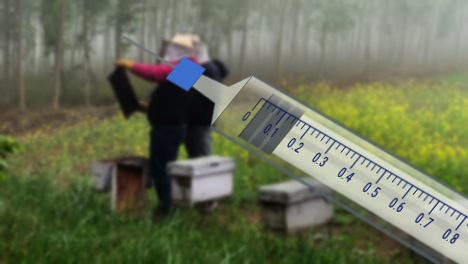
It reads 0.02 mL
